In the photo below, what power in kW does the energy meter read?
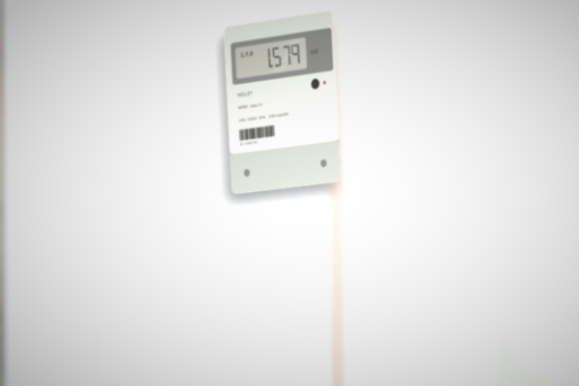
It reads 1.579 kW
